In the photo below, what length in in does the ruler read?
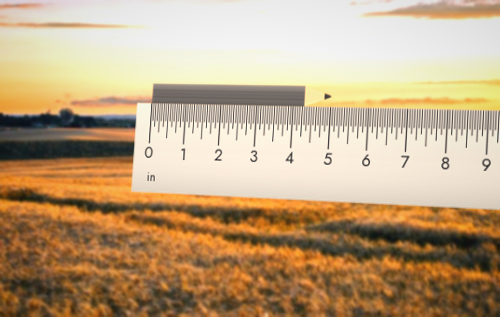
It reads 5 in
